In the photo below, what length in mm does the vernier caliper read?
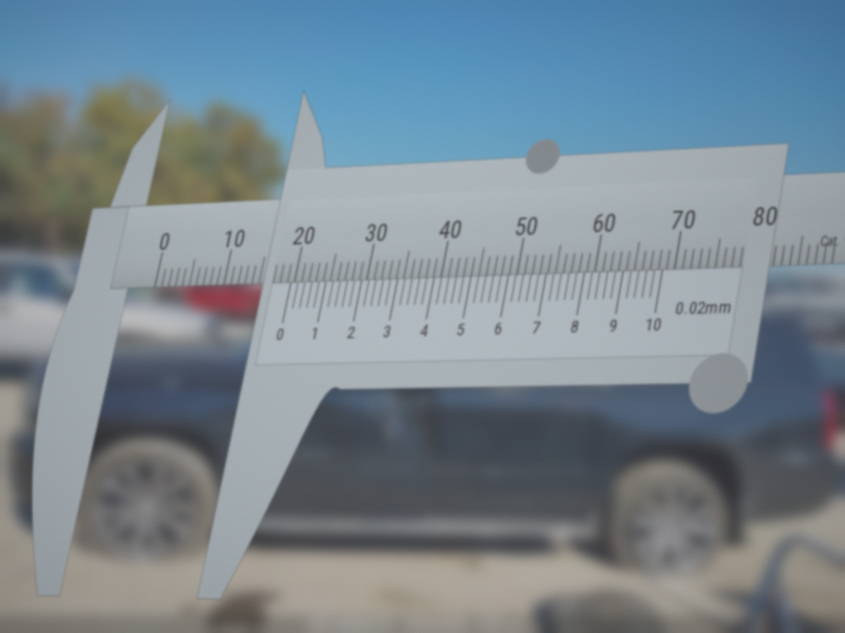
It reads 19.5 mm
